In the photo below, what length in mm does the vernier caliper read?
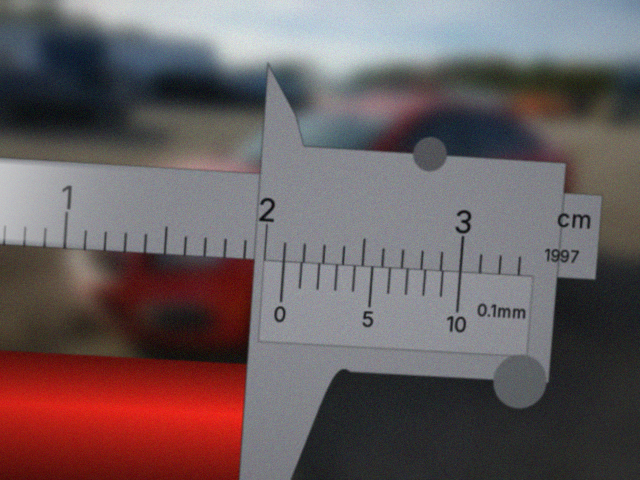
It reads 21.0 mm
